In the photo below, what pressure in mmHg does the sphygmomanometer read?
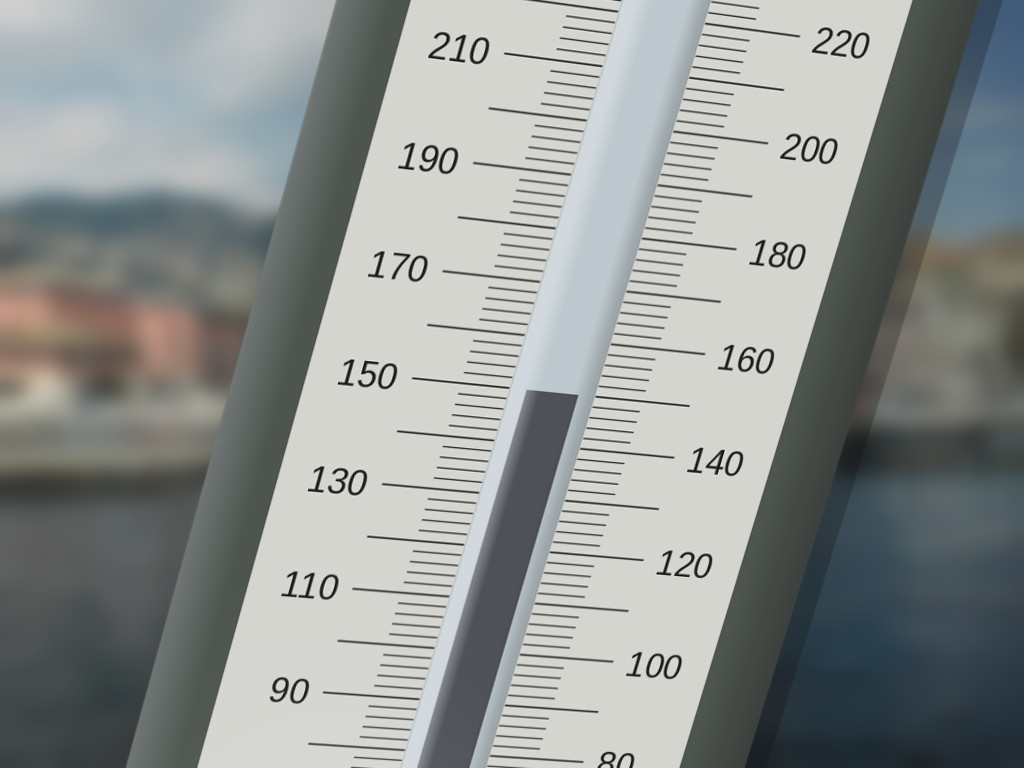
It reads 150 mmHg
